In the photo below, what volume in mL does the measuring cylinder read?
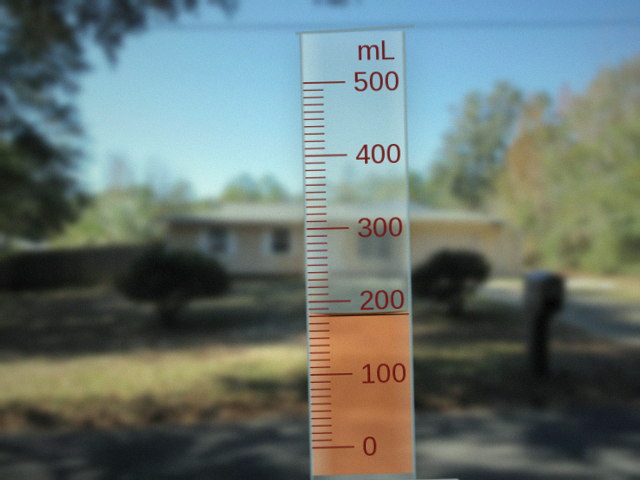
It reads 180 mL
